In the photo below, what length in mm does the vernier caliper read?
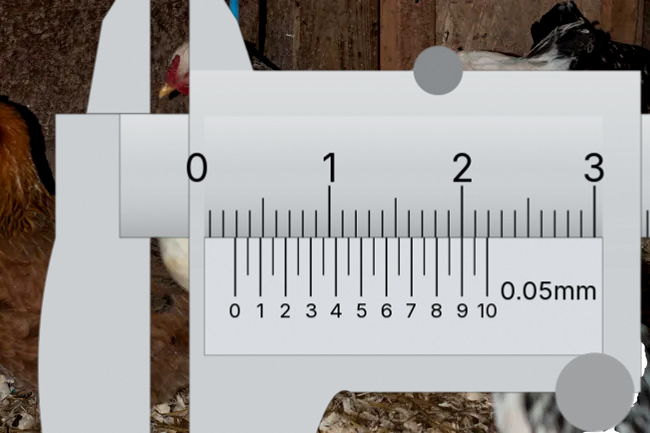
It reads 2.9 mm
